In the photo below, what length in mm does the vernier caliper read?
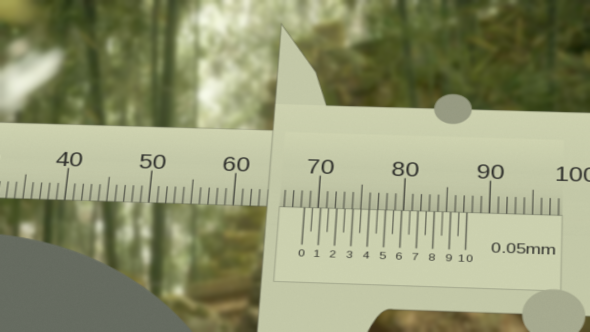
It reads 68.4 mm
